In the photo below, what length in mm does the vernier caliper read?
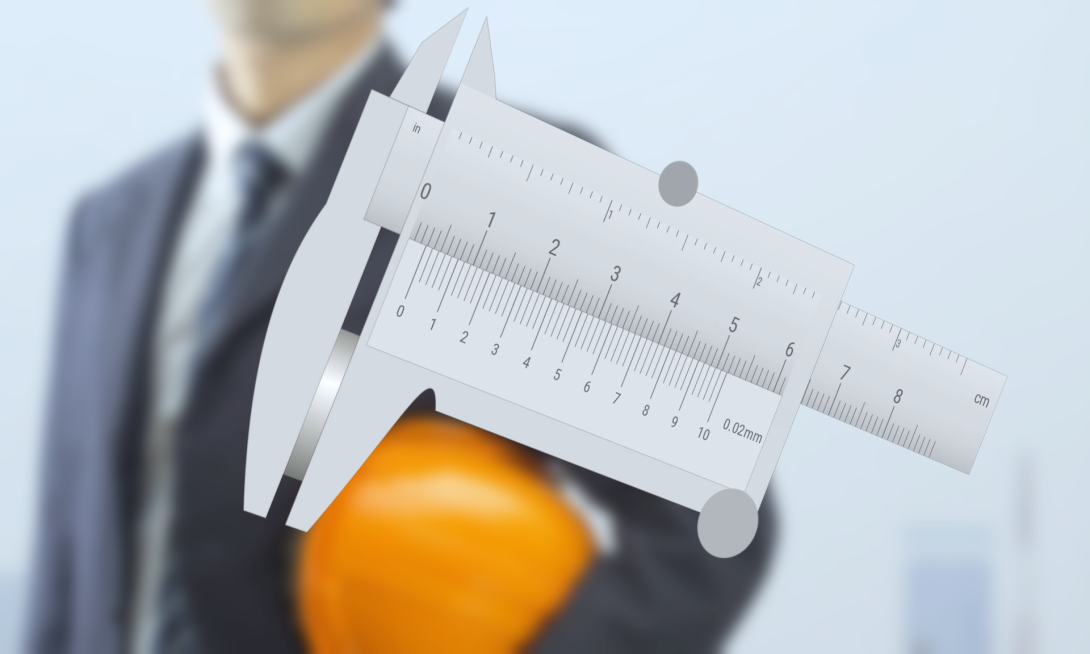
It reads 2.8 mm
